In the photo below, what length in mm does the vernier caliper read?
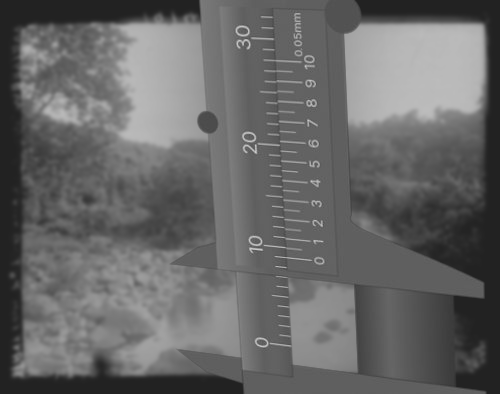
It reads 9.0 mm
